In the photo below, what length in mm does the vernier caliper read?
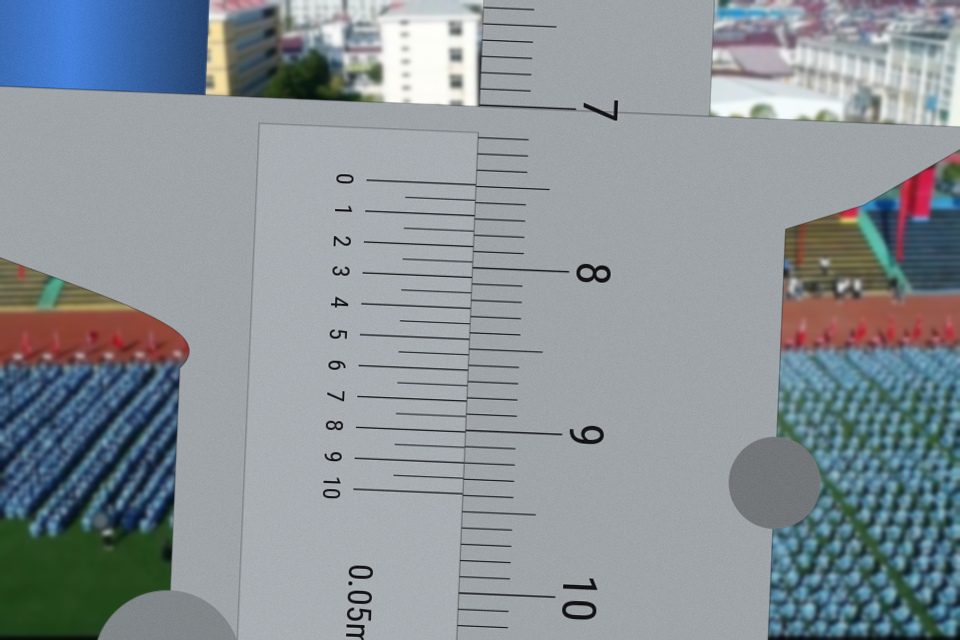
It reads 74.9 mm
